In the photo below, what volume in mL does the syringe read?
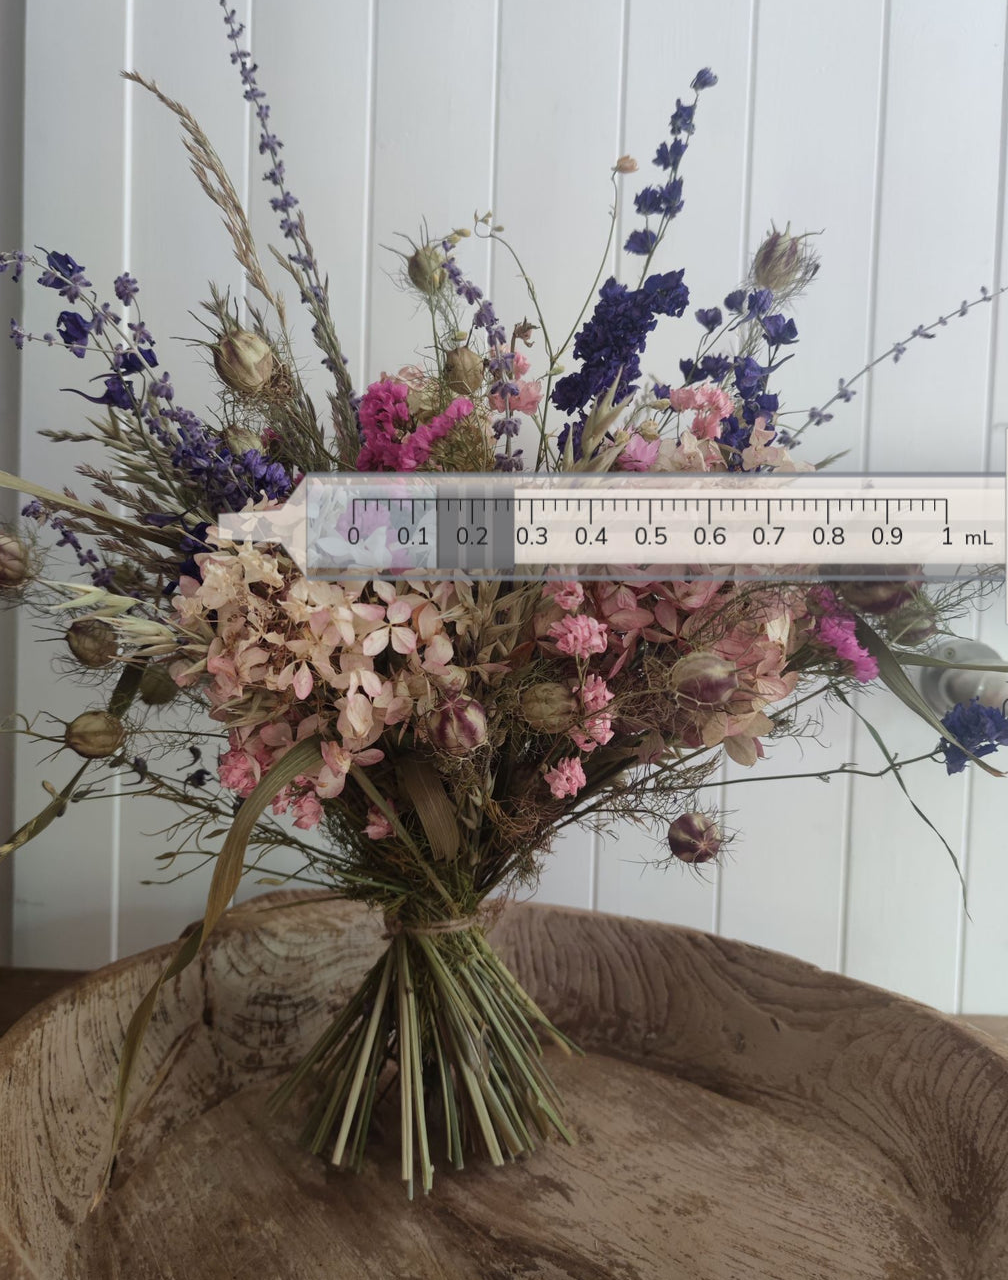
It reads 0.14 mL
